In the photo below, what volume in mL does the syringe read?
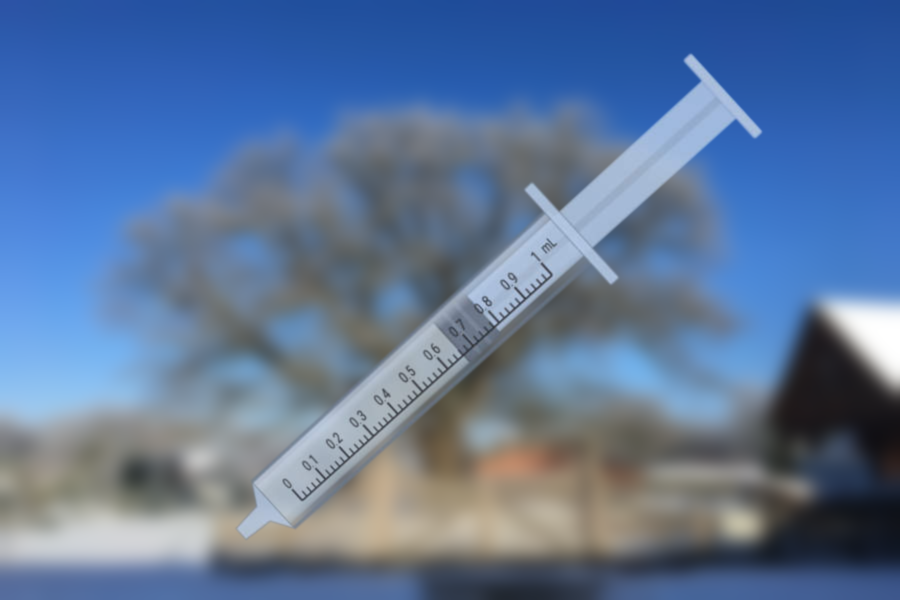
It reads 0.66 mL
